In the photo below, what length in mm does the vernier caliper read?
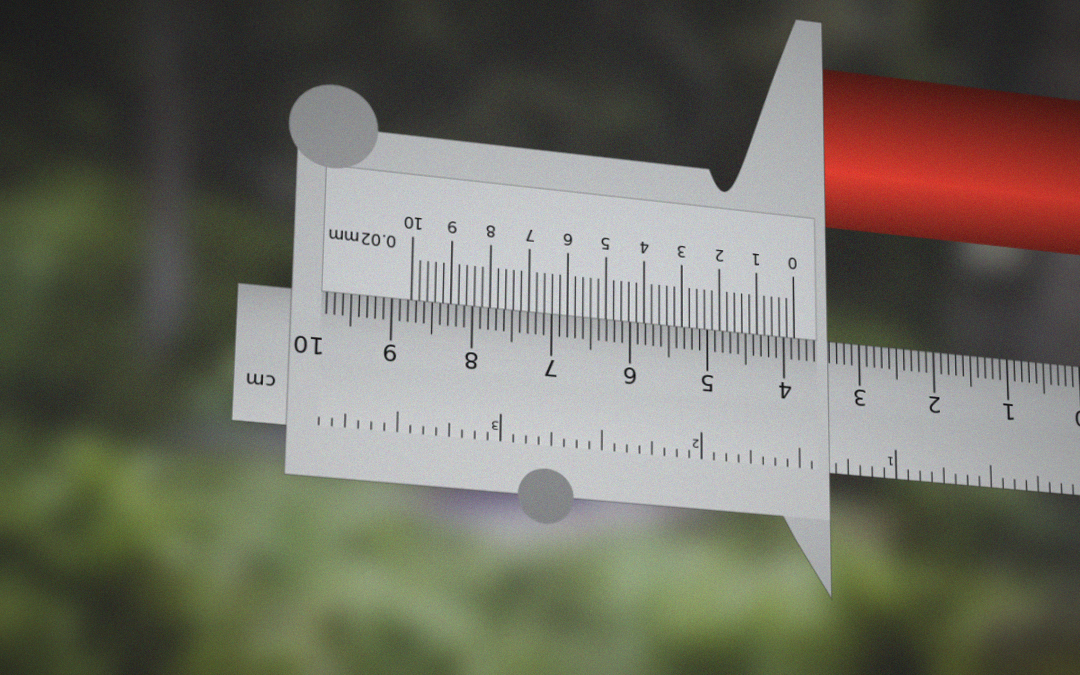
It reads 38.6 mm
